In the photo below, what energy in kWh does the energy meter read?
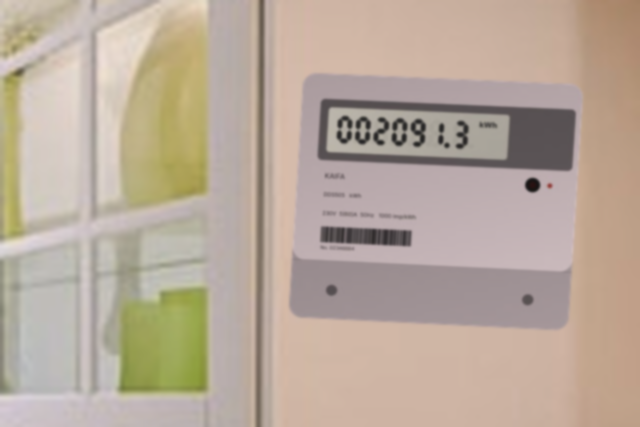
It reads 2091.3 kWh
